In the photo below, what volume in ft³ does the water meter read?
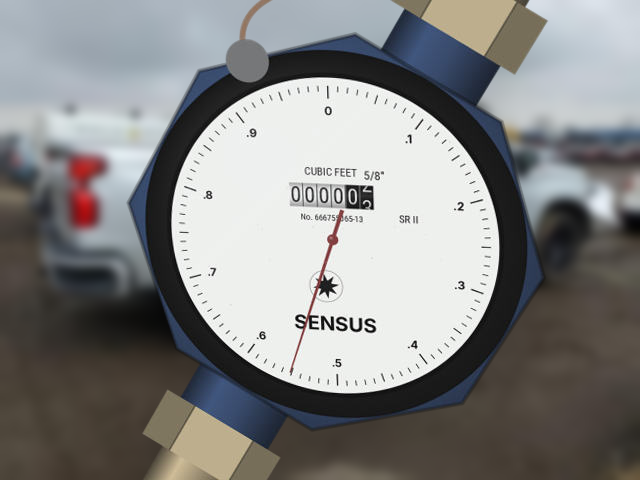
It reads 2.55 ft³
